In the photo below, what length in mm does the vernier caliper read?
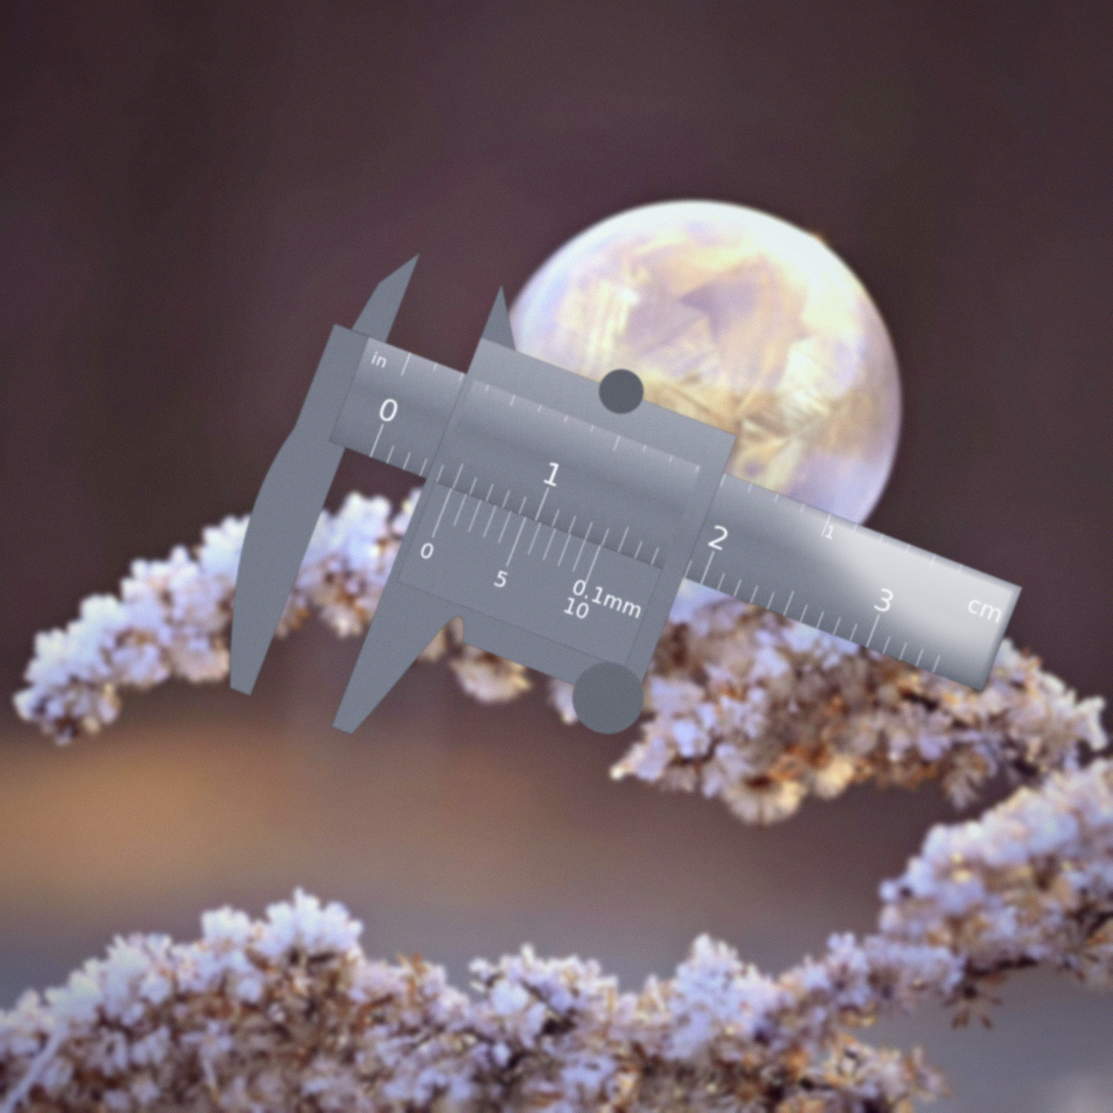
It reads 4.9 mm
